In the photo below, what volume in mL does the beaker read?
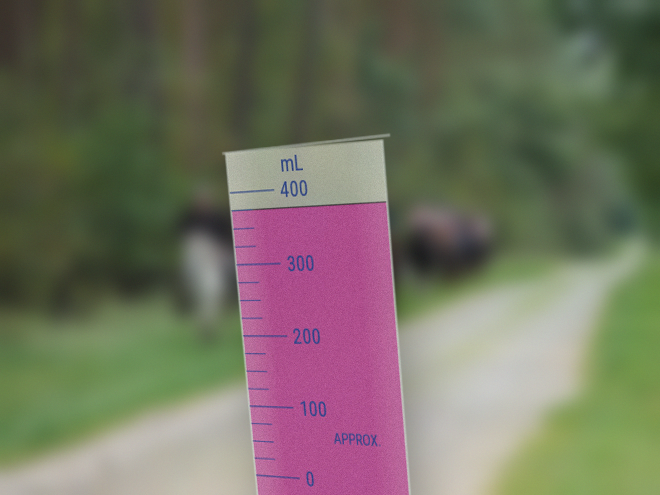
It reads 375 mL
